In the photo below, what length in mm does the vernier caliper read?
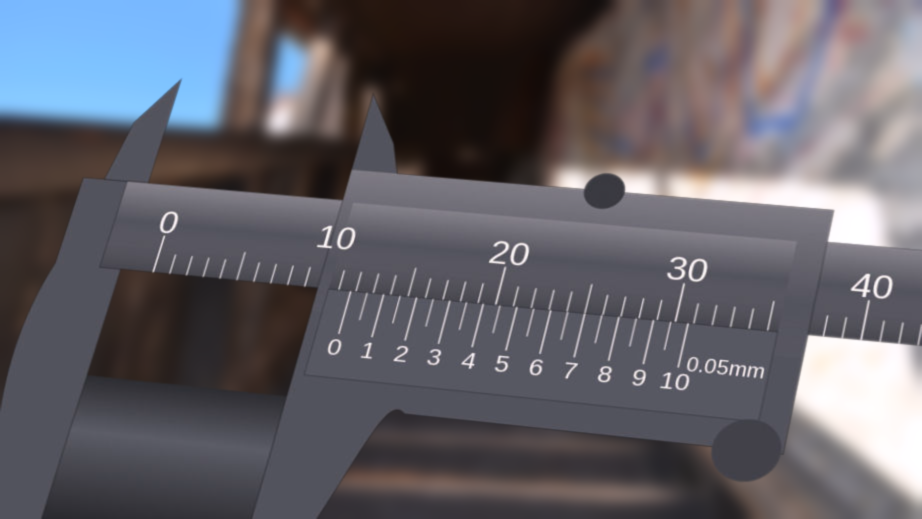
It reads 11.7 mm
